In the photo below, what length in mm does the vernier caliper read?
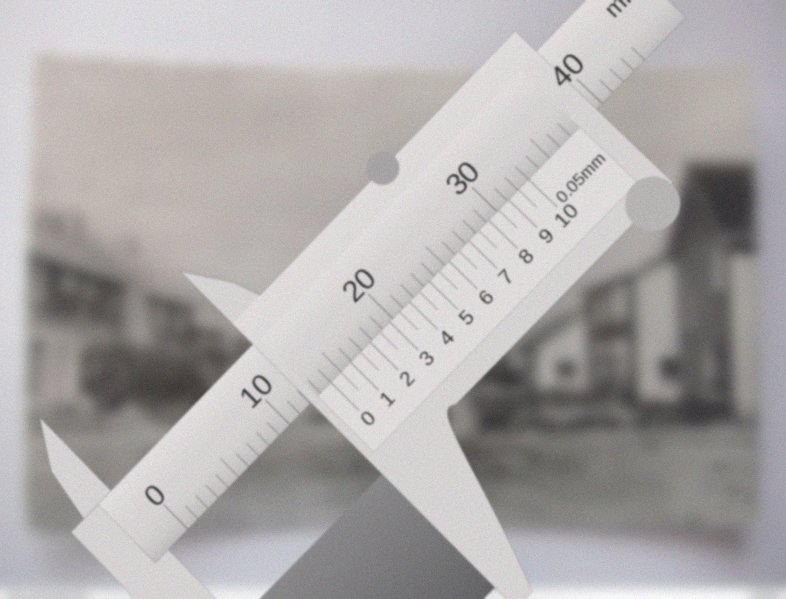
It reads 14.0 mm
